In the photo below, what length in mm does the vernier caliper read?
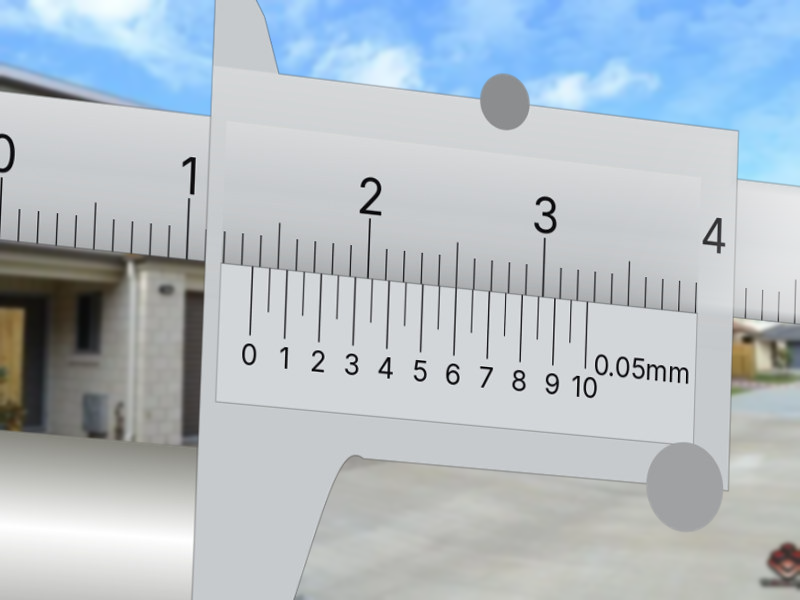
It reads 13.6 mm
